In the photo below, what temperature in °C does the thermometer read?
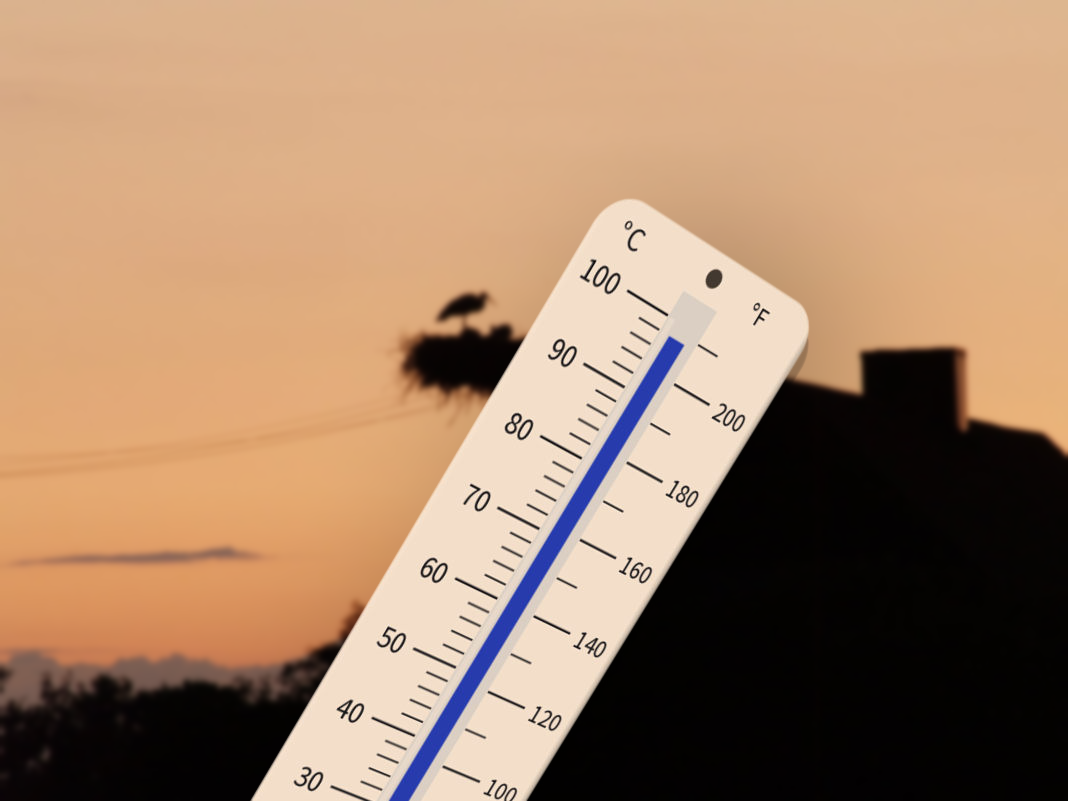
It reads 98 °C
